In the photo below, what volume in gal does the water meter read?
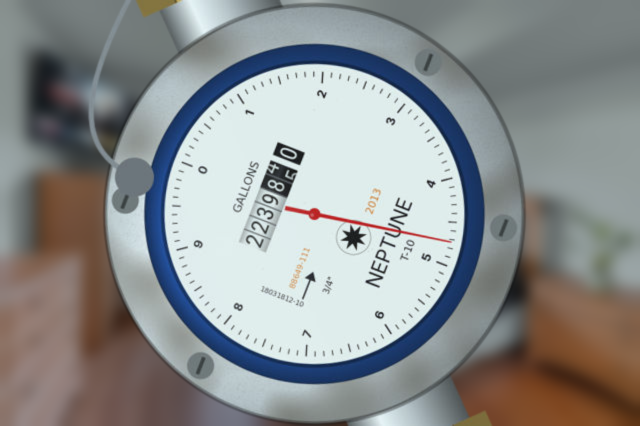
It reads 2239844.7 gal
